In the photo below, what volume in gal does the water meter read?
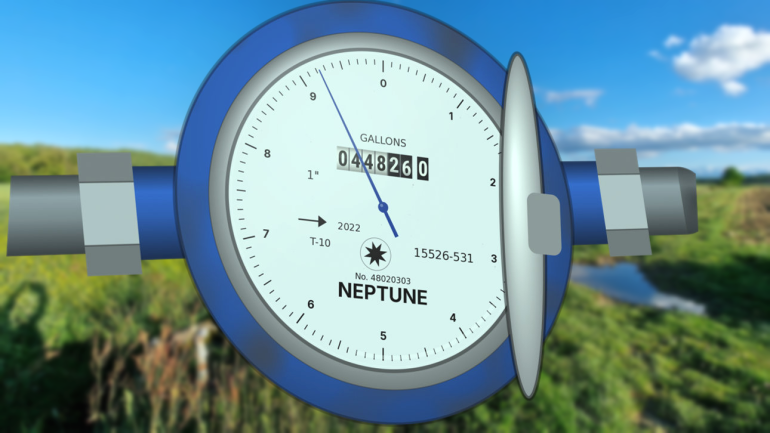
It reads 448259.2 gal
